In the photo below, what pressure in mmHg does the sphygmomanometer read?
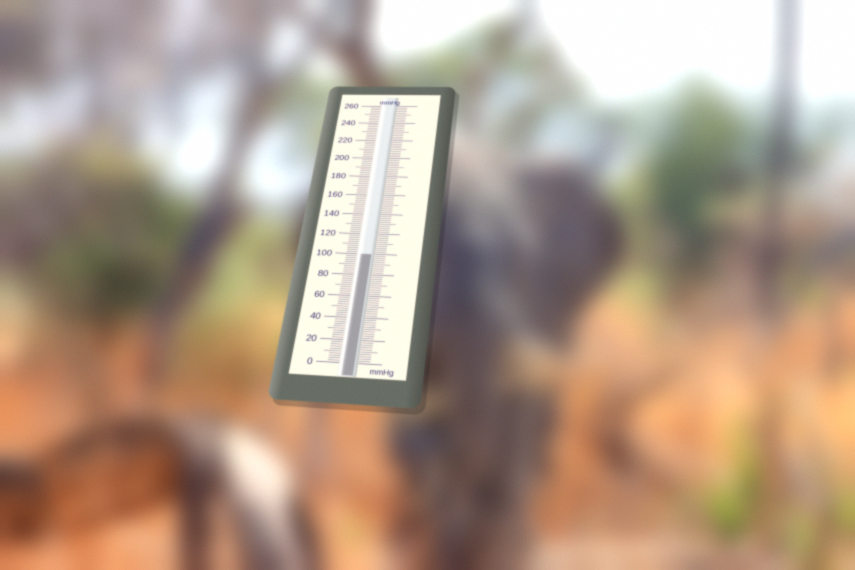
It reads 100 mmHg
